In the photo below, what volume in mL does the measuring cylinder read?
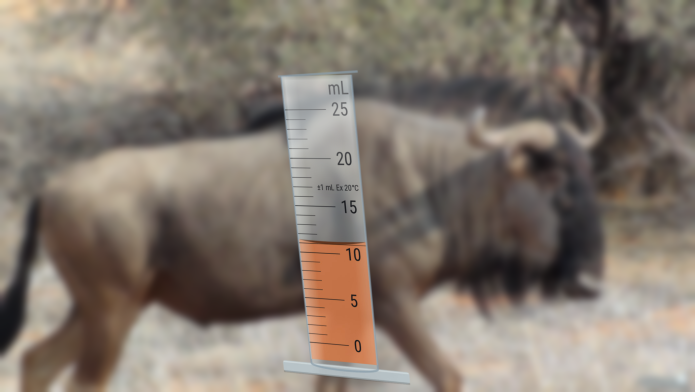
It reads 11 mL
